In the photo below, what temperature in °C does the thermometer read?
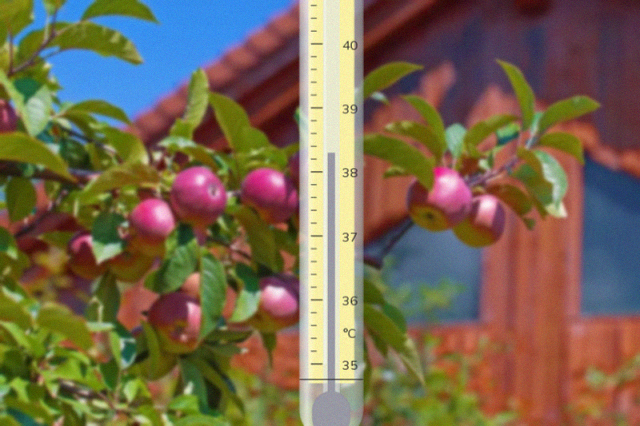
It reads 38.3 °C
